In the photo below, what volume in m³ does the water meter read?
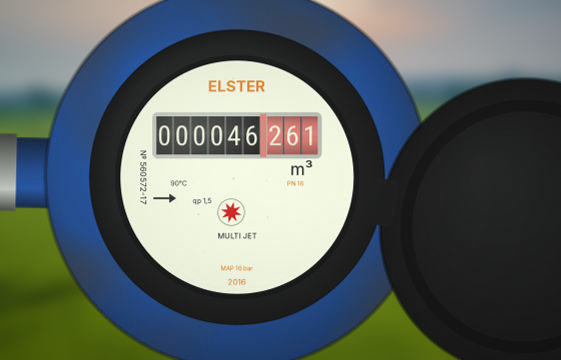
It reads 46.261 m³
